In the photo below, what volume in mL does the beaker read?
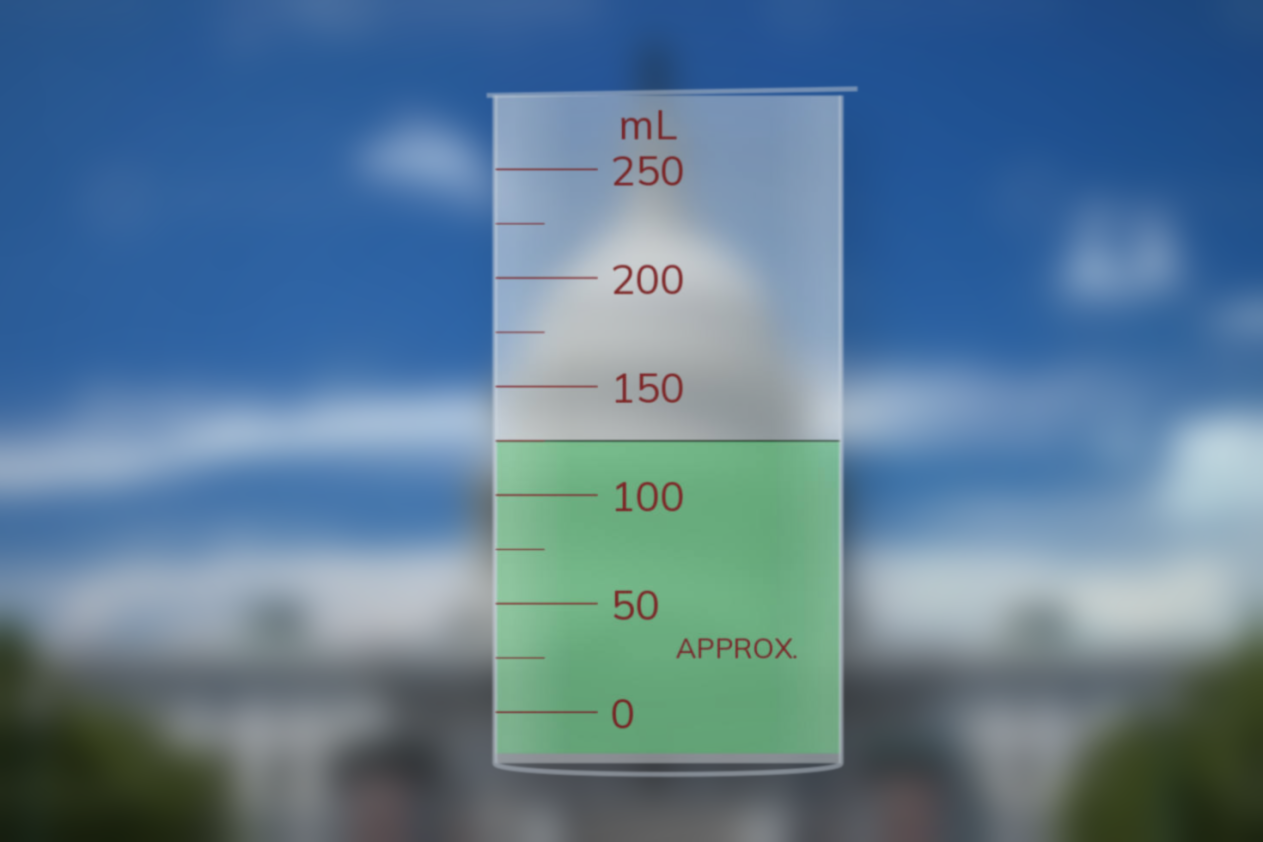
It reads 125 mL
